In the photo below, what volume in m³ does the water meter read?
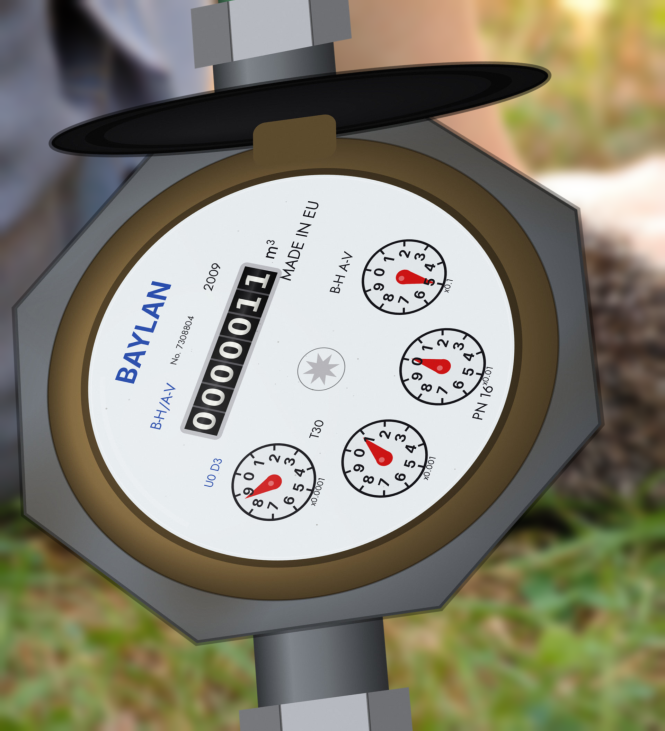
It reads 11.5008 m³
